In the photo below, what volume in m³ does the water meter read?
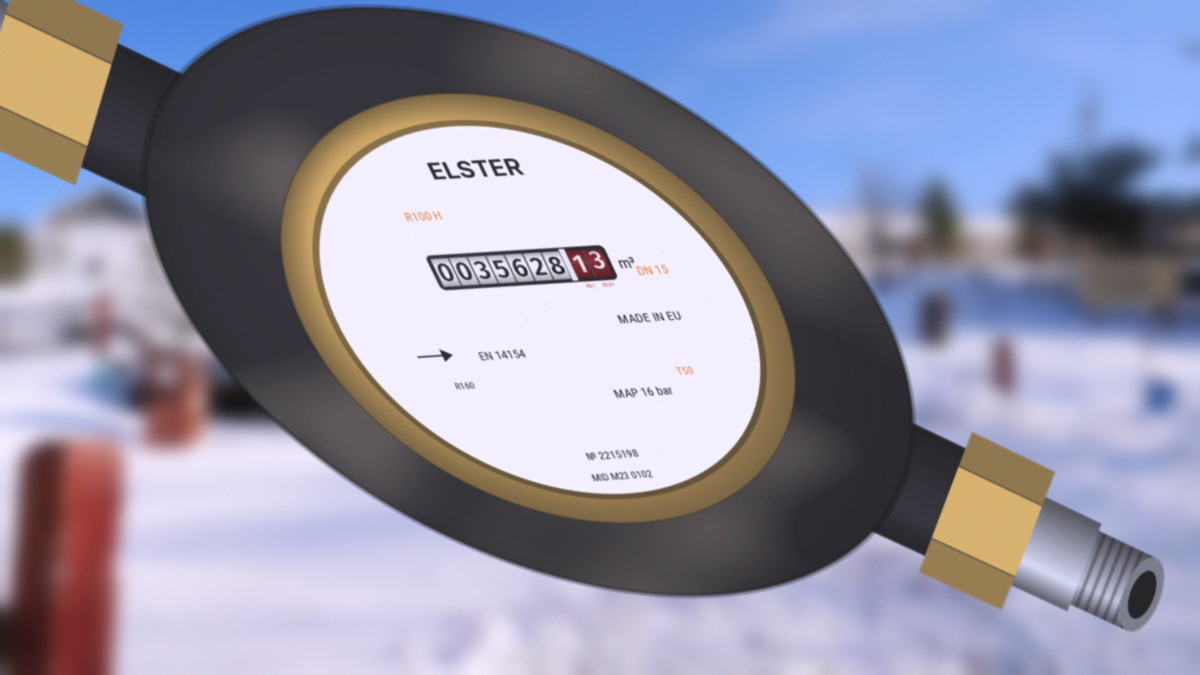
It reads 35628.13 m³
